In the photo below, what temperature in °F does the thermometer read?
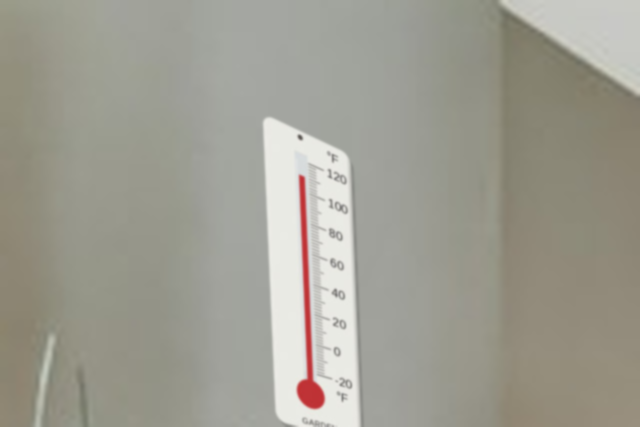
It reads 110 °F
